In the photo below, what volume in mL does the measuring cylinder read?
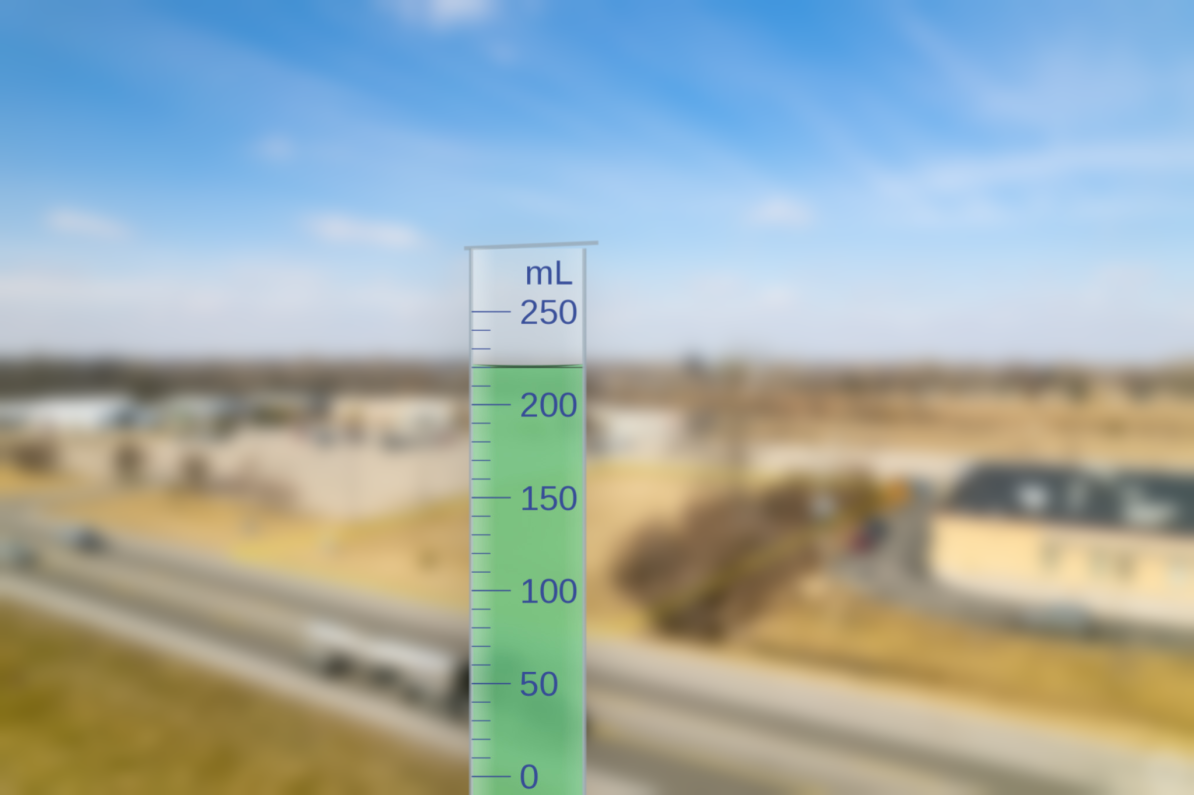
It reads 220 mL
